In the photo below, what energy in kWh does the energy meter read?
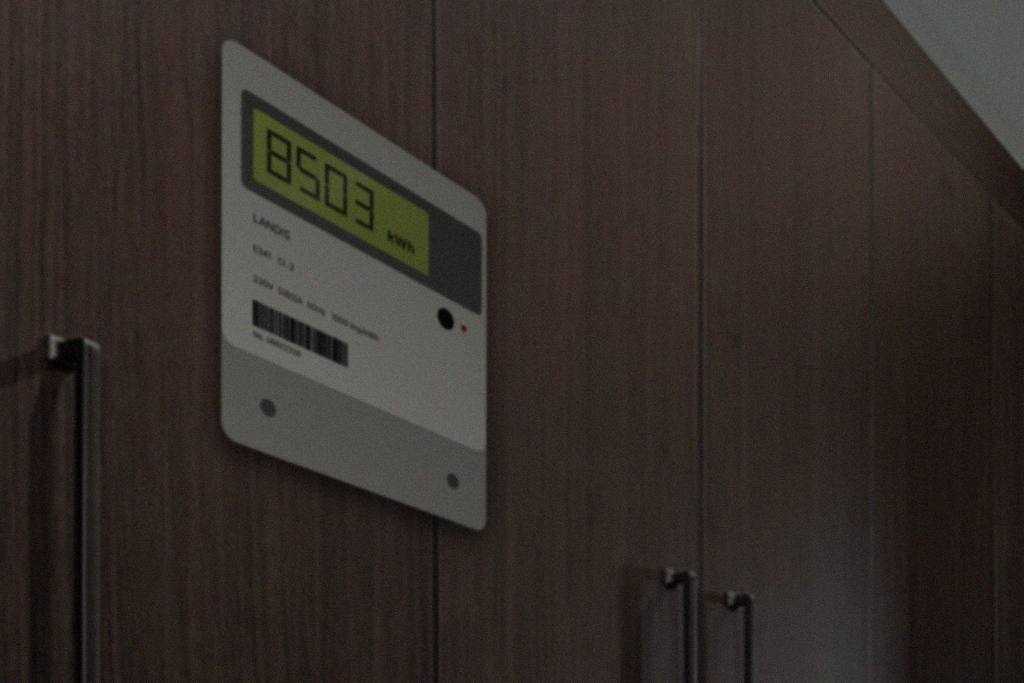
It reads 8503 kWh
